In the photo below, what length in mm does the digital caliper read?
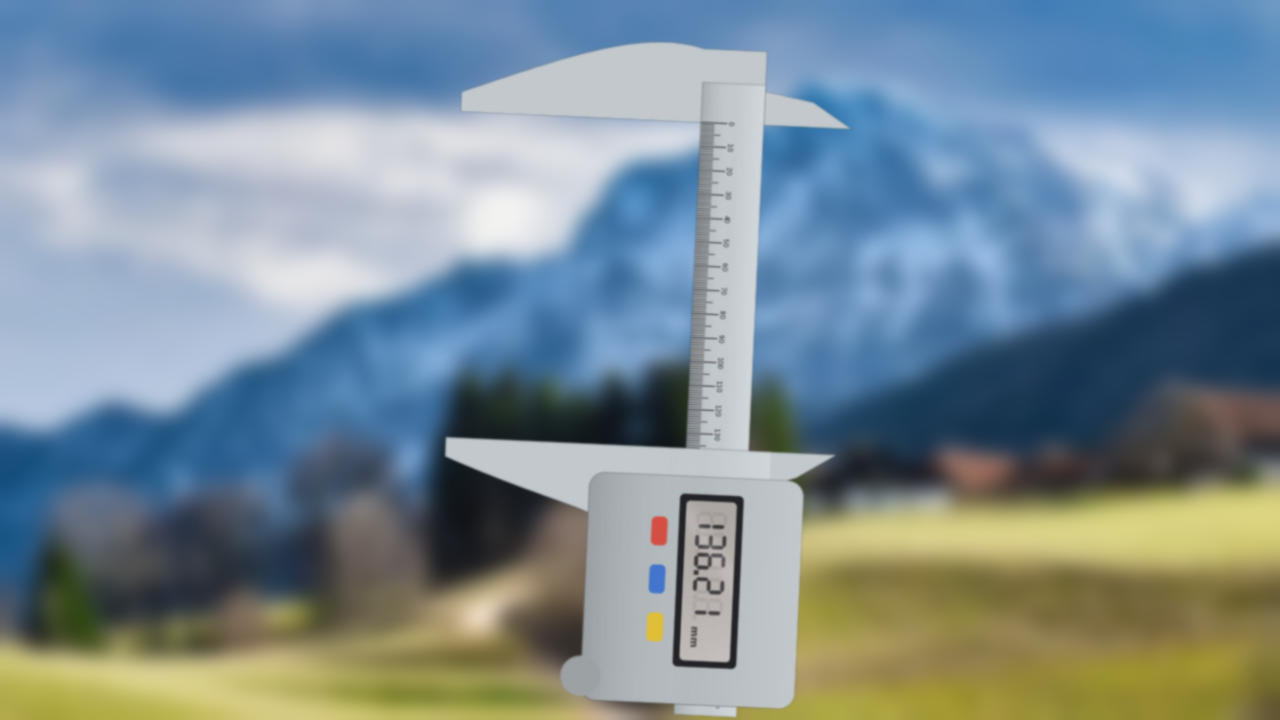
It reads 136.21 mm
